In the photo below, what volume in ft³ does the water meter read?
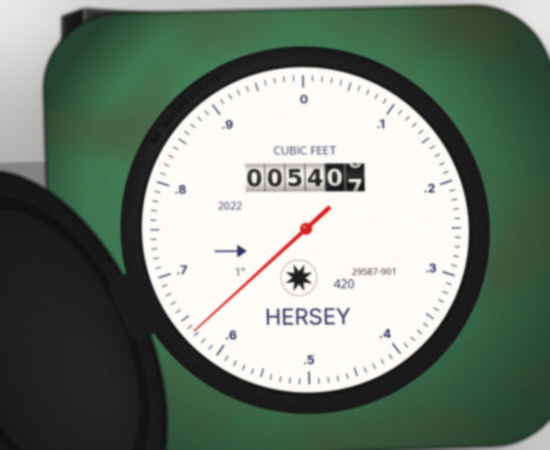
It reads 5406.63 ft³
